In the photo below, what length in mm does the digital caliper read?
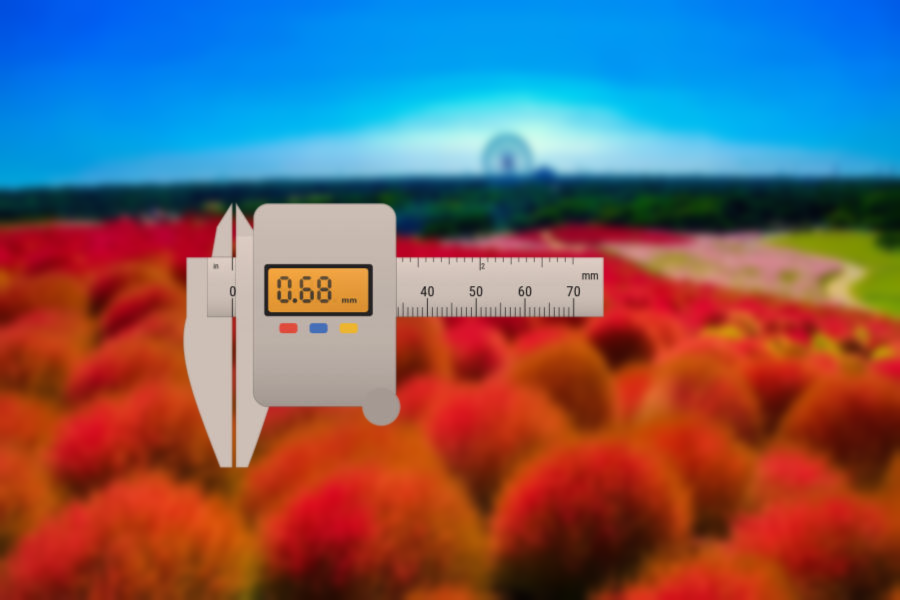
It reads 0.68 mm
